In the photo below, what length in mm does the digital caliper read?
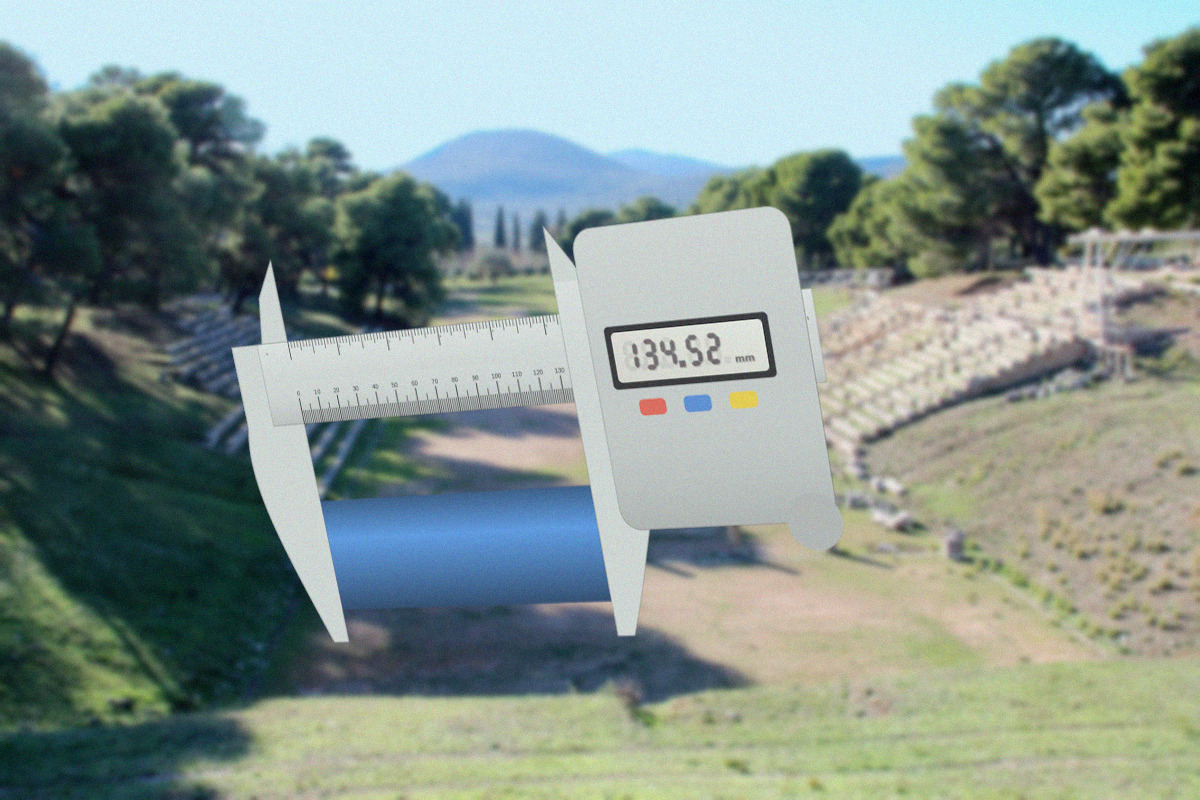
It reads 134.52 mm
